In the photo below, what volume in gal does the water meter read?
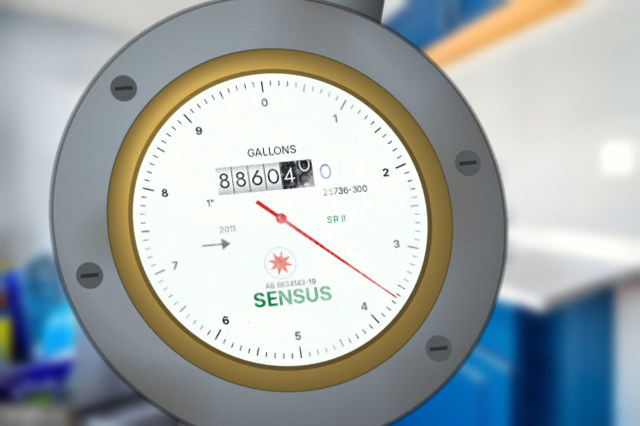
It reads 8860403.6 gal
